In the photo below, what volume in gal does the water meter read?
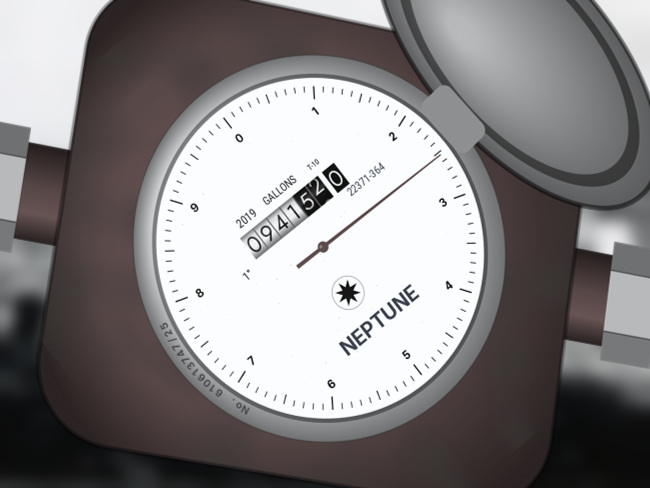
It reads 941522.5 gal
